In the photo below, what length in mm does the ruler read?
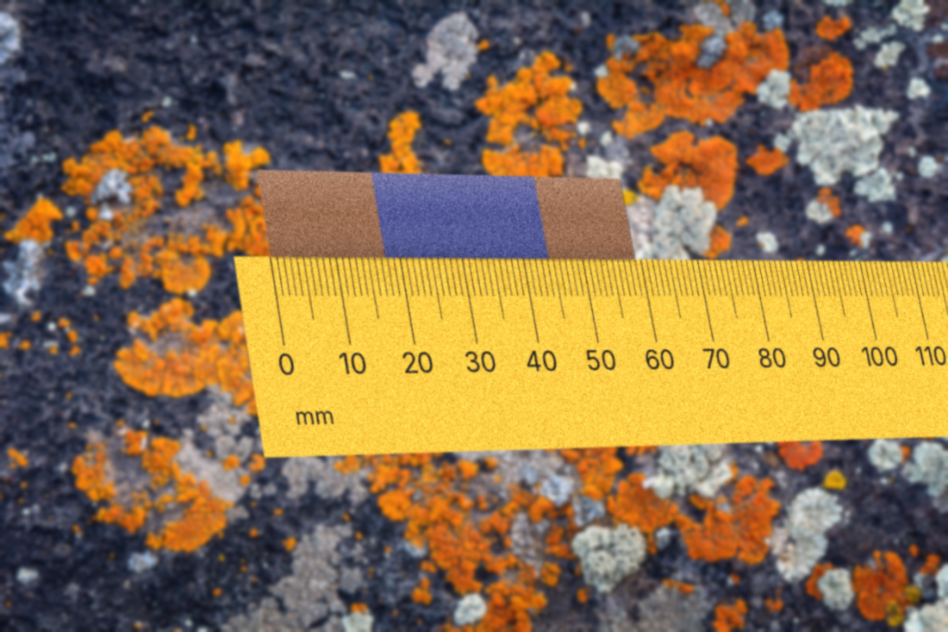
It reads 59 mm
